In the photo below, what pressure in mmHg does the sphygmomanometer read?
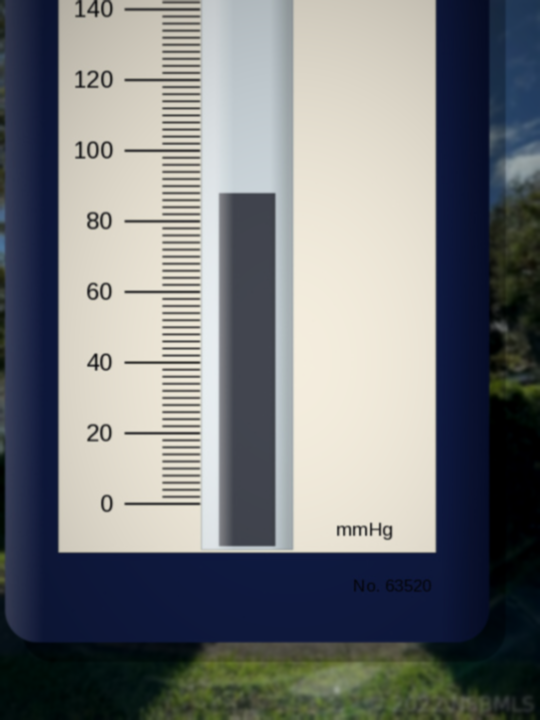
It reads 88 mmHg
